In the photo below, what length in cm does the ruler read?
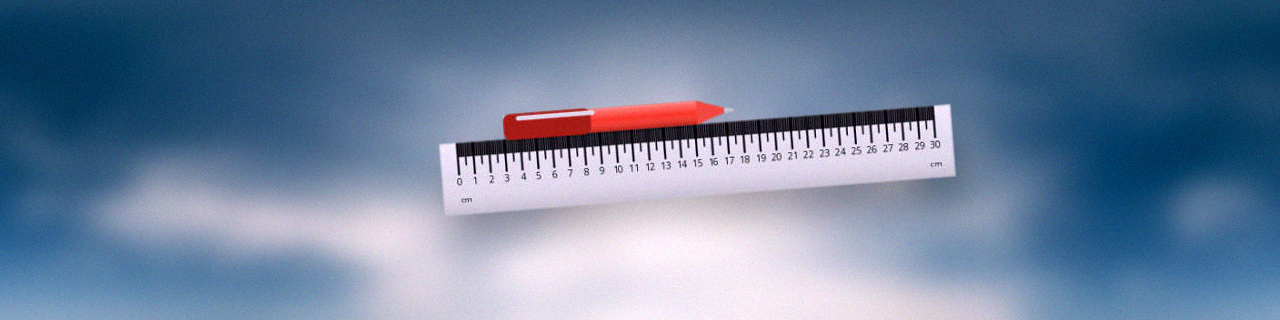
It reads 14.5 cm
